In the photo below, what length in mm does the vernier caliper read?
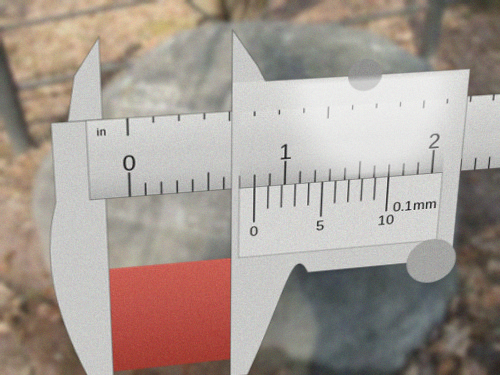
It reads 8.0 mm
